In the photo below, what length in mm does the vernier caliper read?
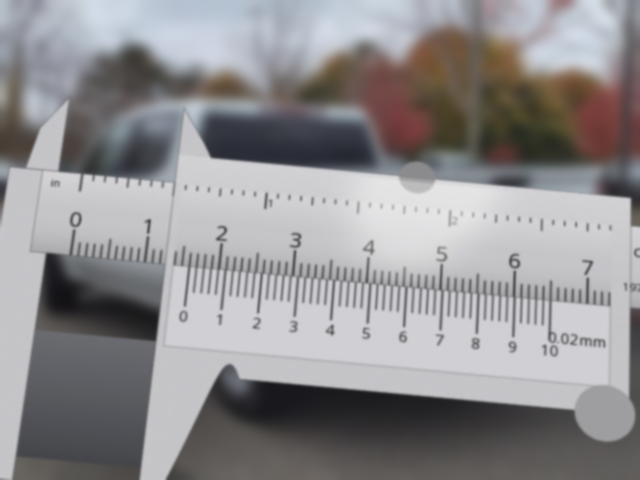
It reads 16.0 mm
